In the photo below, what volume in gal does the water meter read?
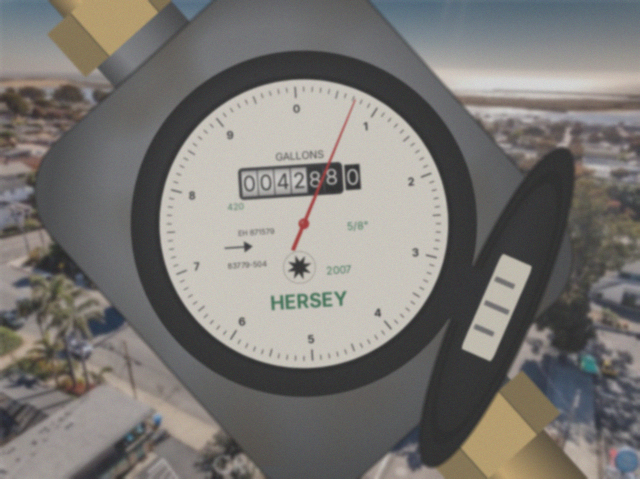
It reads 42880.7 gal
